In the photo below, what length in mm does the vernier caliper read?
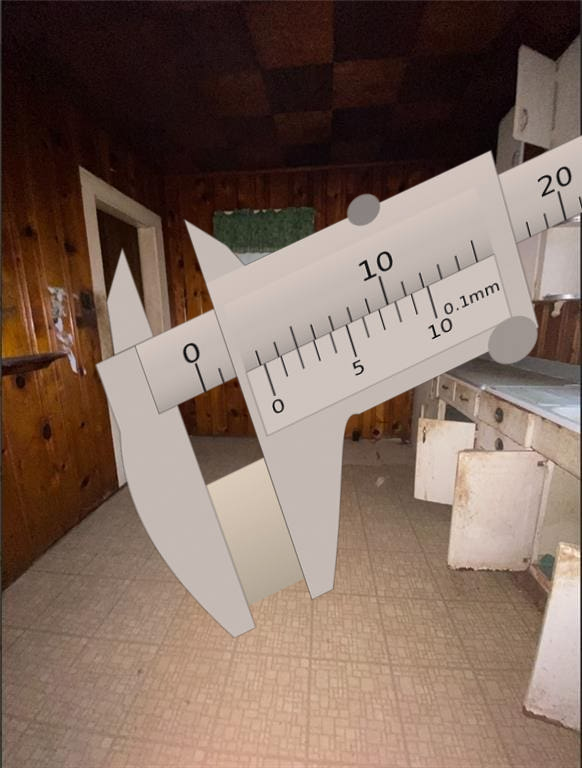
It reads 3.2 mm
